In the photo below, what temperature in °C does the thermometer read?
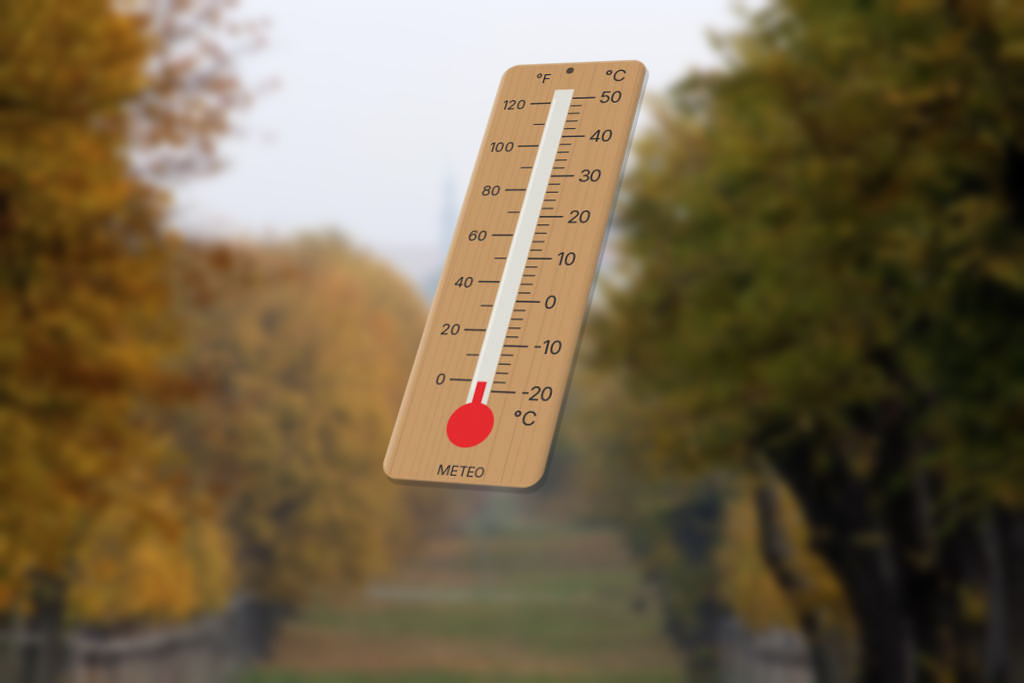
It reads -18 °C
